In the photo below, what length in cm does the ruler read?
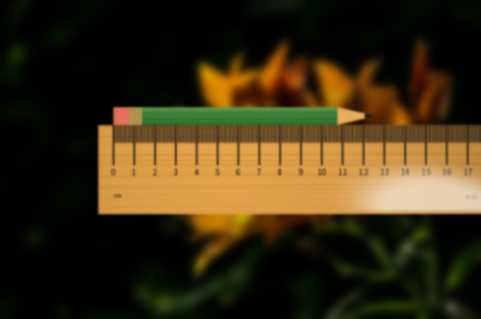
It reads 12.5 cm
